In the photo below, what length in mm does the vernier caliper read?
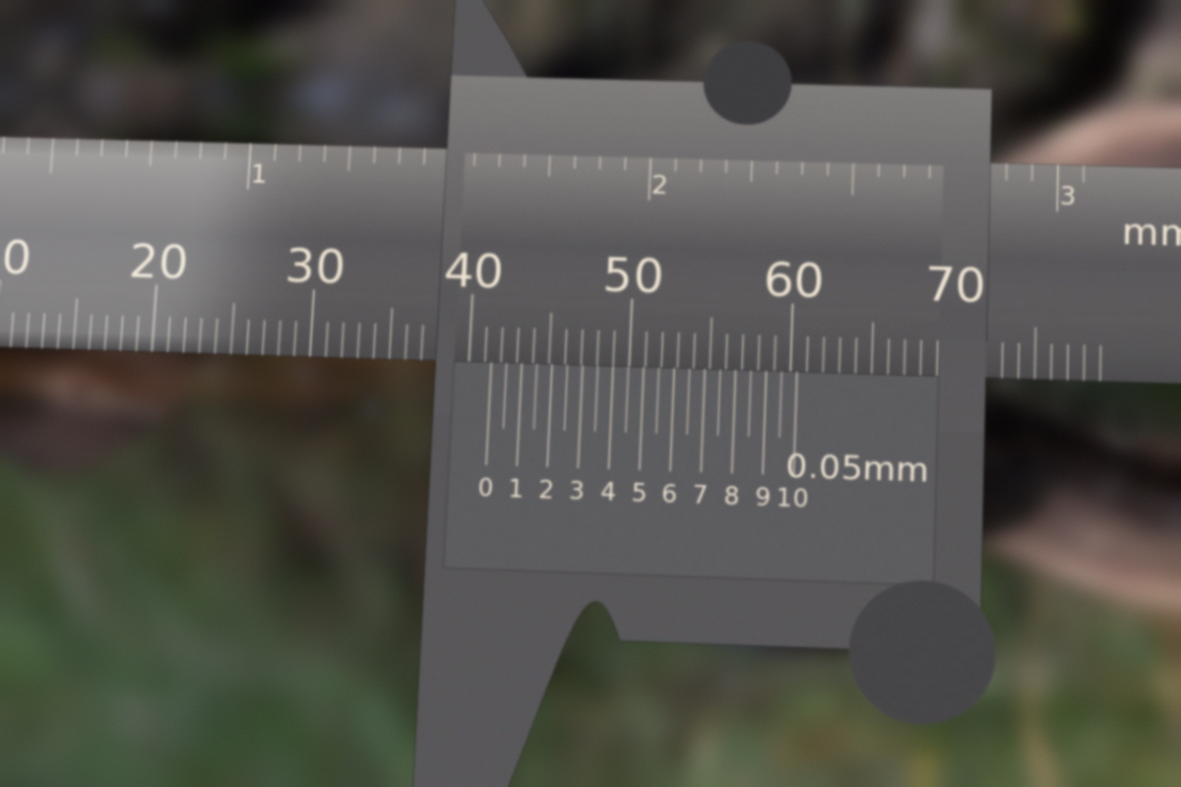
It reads 41.4 mm
